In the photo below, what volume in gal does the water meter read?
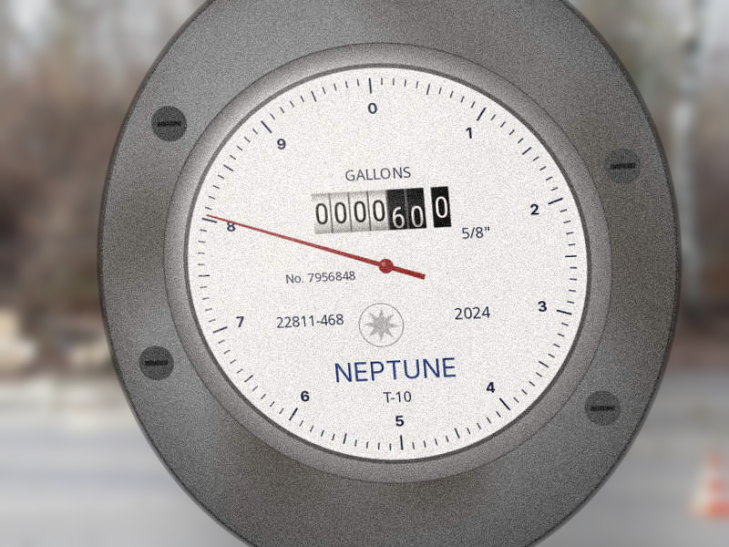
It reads 598.0 gal
